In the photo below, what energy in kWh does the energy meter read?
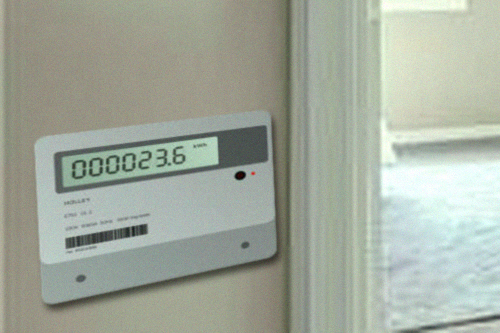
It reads 23.6 kWh
